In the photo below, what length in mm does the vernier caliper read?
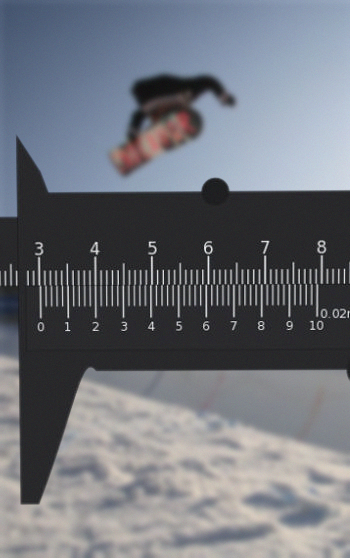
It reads 30.2 mm
